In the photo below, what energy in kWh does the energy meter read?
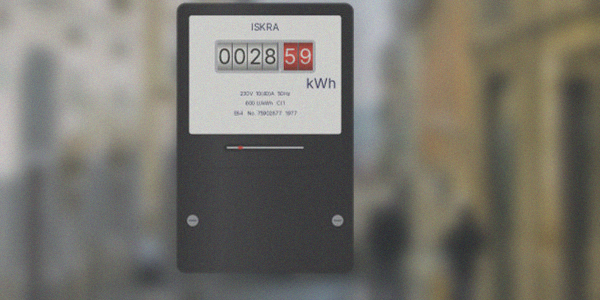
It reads 28.59 kWh
